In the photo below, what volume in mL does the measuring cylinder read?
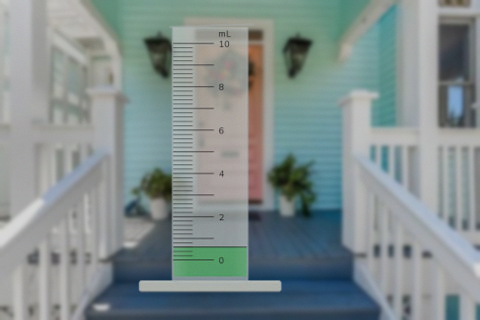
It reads 0.6 mL
